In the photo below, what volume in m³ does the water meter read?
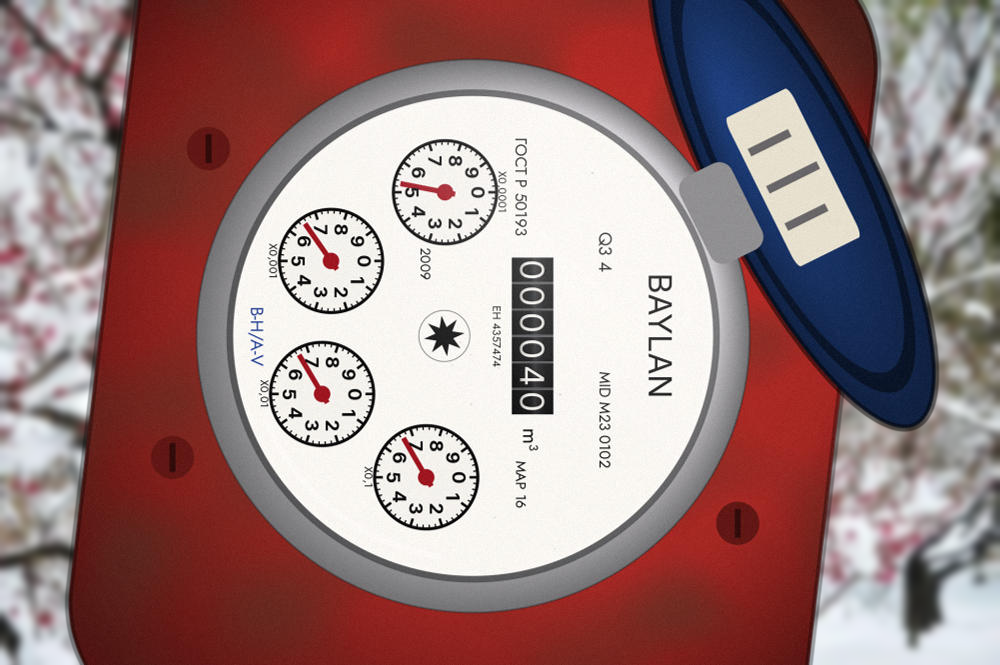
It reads 40.6665 m³
